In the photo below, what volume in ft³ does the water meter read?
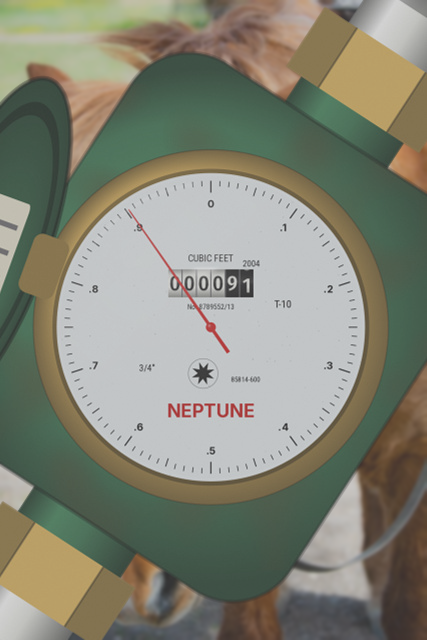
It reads 90.90 ft³
